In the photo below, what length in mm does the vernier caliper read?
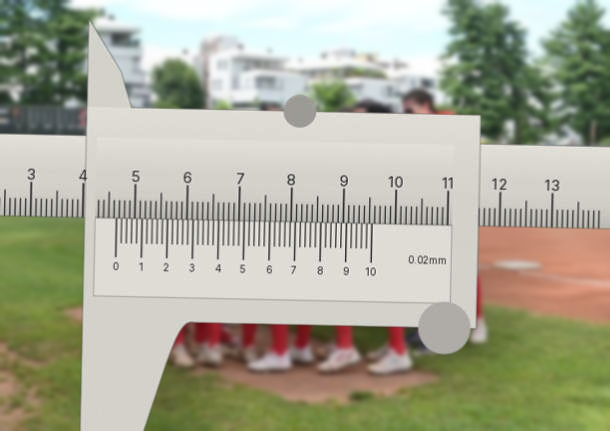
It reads 46.5 mm
